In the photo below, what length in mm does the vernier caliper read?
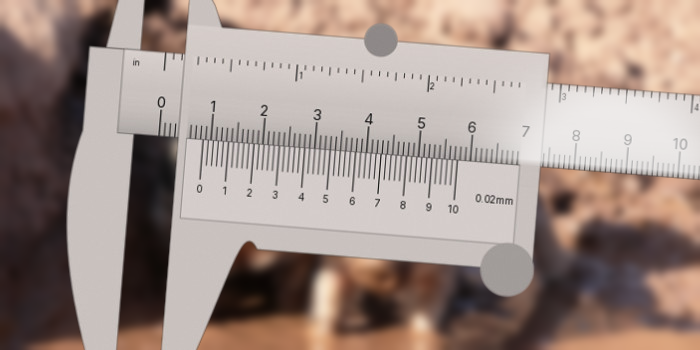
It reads 8.5 mm
